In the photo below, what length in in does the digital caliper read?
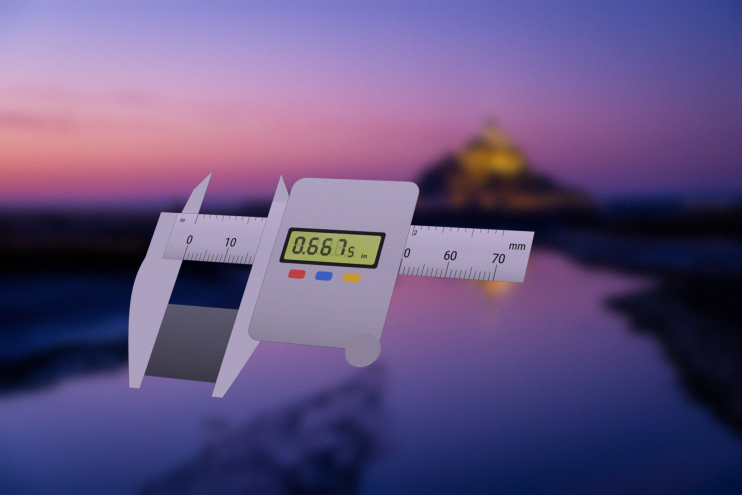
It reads 0.6675 in
